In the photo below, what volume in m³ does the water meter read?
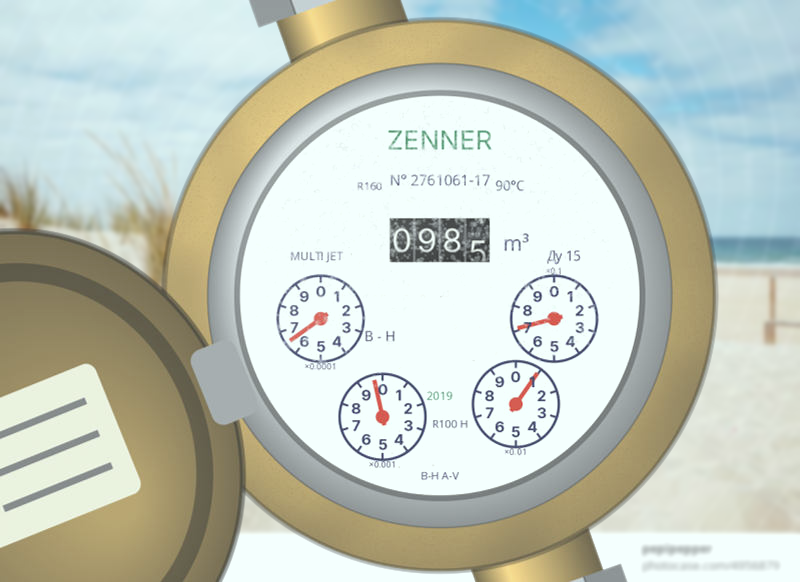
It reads 984.7096 m³
